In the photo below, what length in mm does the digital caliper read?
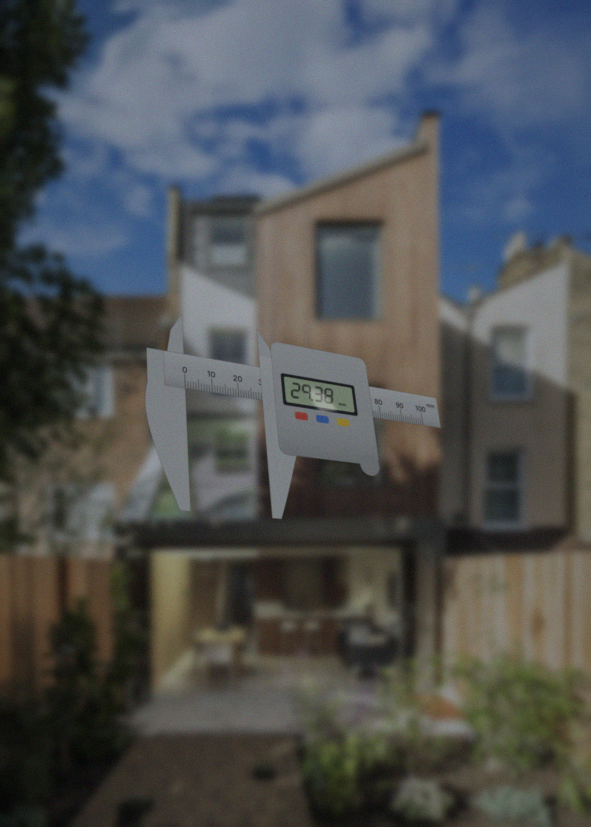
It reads 29.38 mm
